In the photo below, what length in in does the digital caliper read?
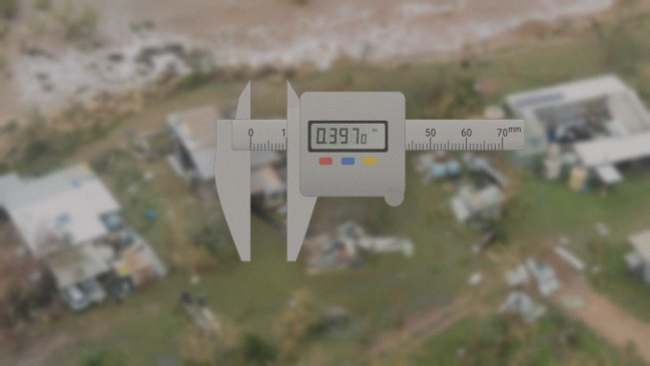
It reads 0.3970 in
